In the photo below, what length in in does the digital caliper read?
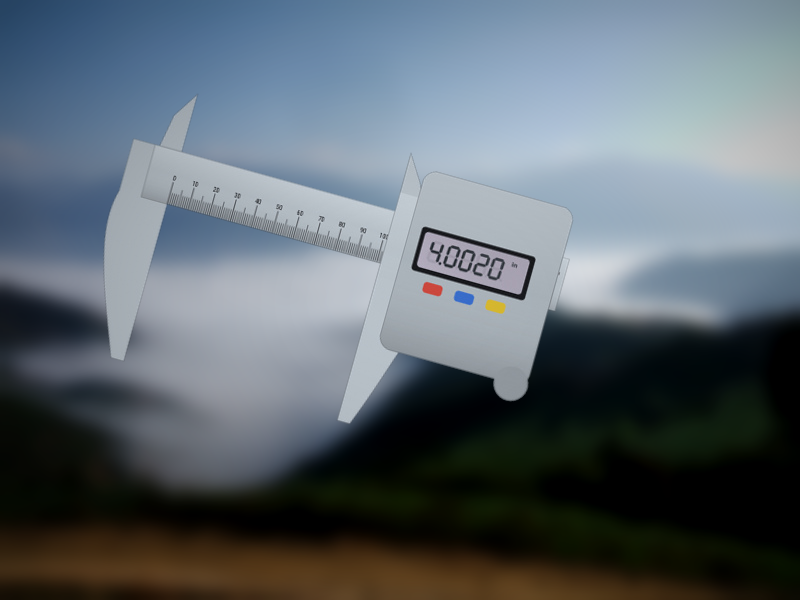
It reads 4.0020 in
